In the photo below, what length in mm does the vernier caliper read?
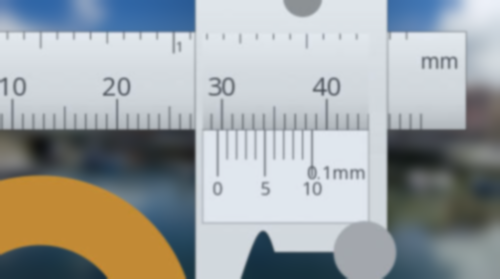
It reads 29.6 mm
